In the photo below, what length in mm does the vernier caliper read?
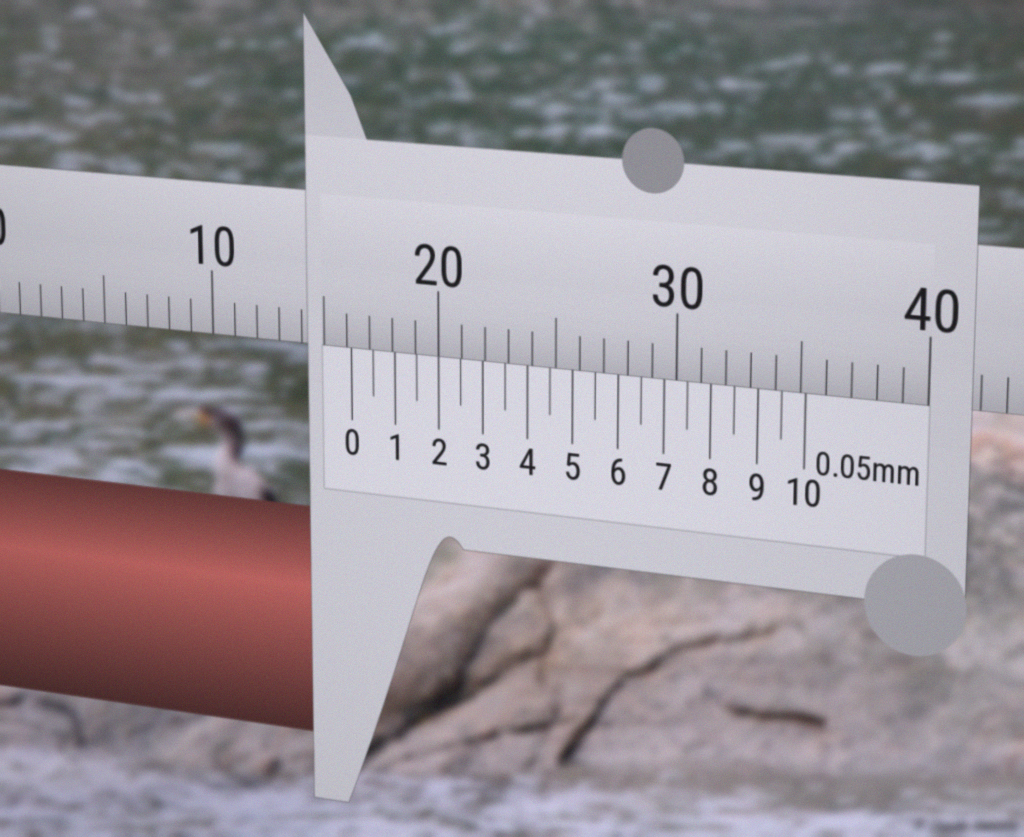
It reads 16.2 mm
